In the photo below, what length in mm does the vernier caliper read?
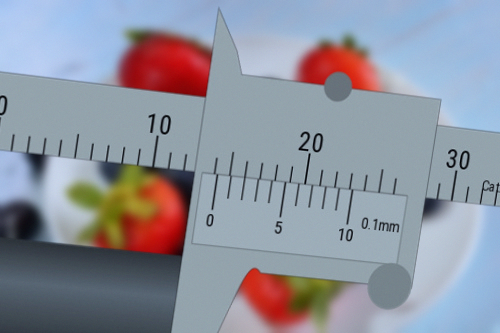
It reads 14.2 mm
